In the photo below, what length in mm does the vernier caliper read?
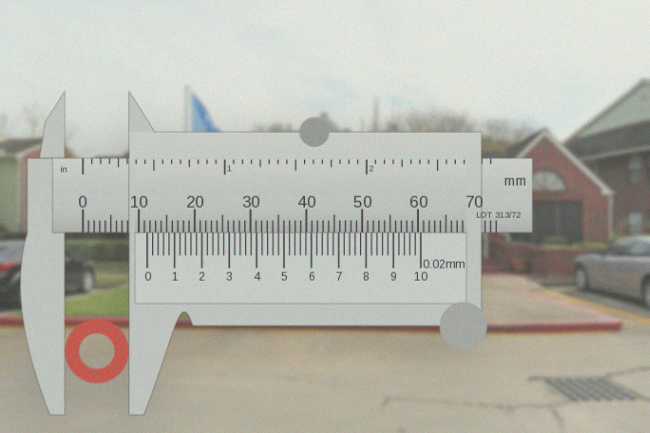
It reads 11.5 mm
